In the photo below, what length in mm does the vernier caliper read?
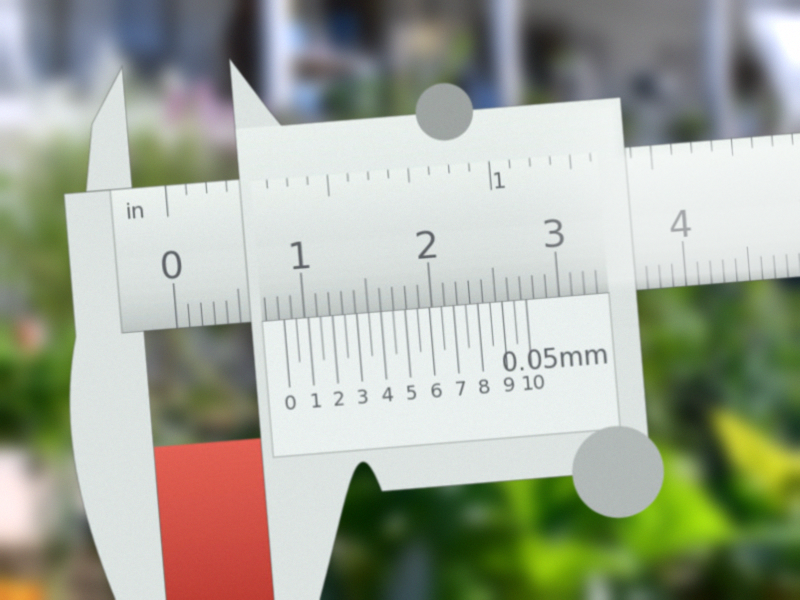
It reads 8.4 mm
